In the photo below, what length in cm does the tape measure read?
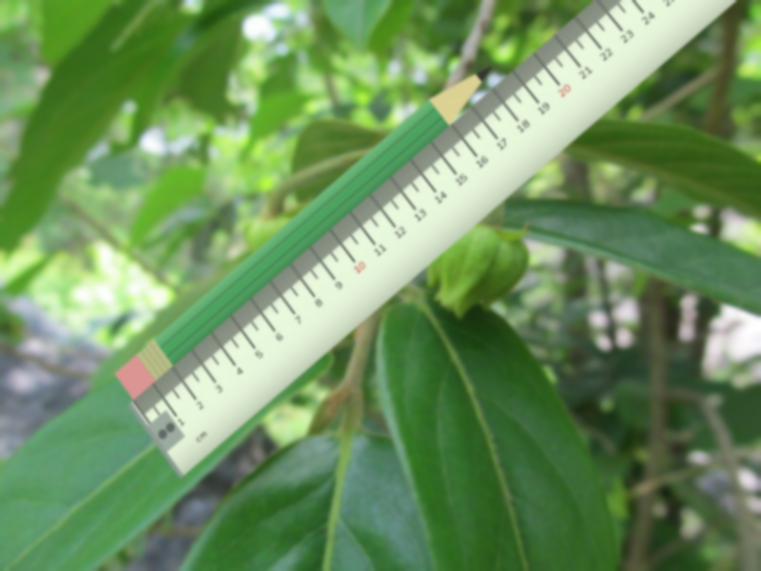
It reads 18.5 cm
